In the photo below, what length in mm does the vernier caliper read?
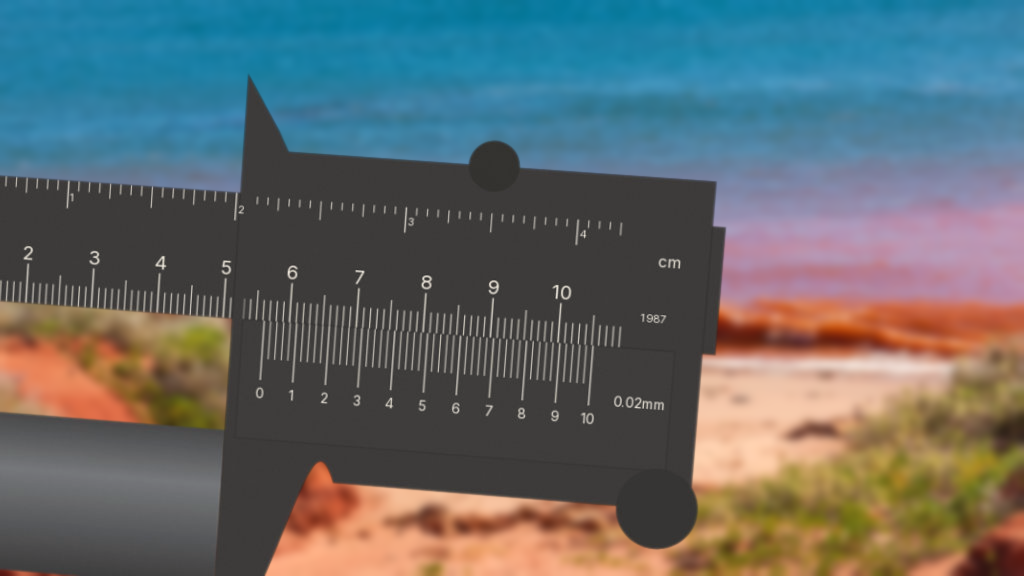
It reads 56.2 mm
